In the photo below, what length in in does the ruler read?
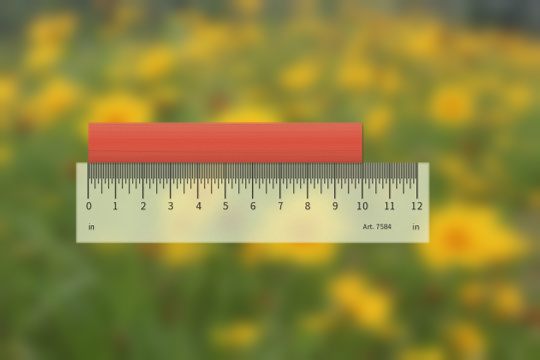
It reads 10 in
